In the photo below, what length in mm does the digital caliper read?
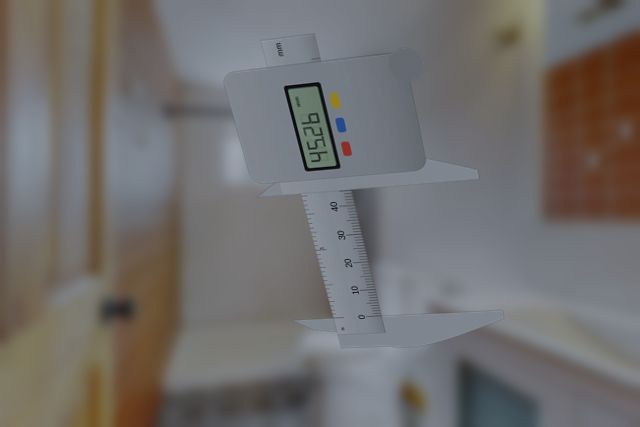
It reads 45.26 mm
